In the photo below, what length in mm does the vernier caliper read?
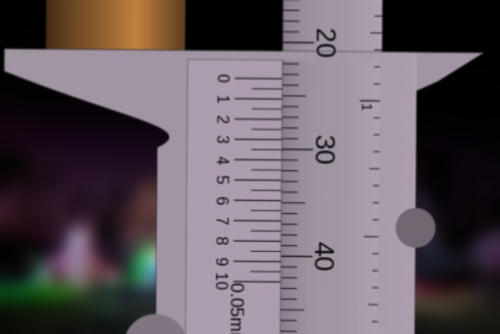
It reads 23.4 mm
